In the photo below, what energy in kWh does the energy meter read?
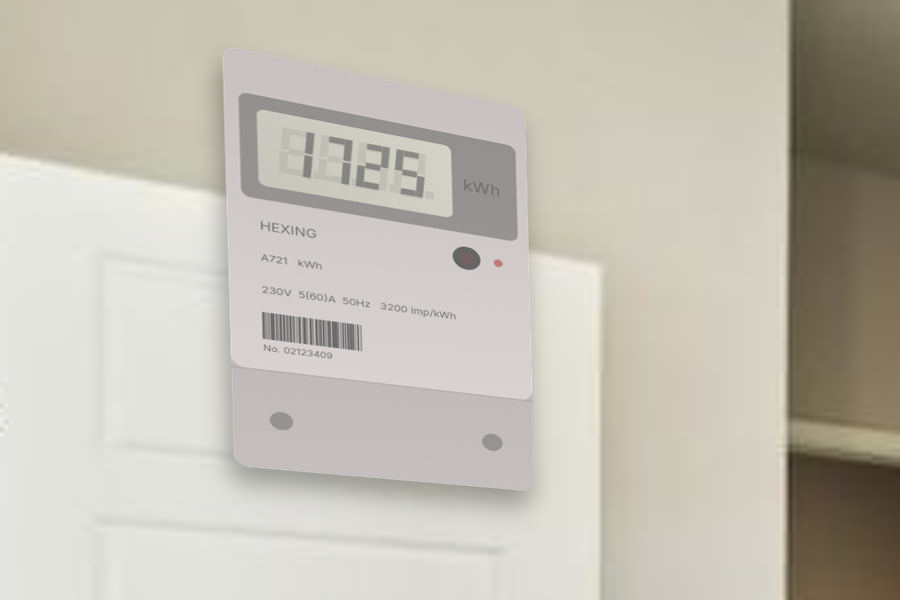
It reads 1725 kWh
